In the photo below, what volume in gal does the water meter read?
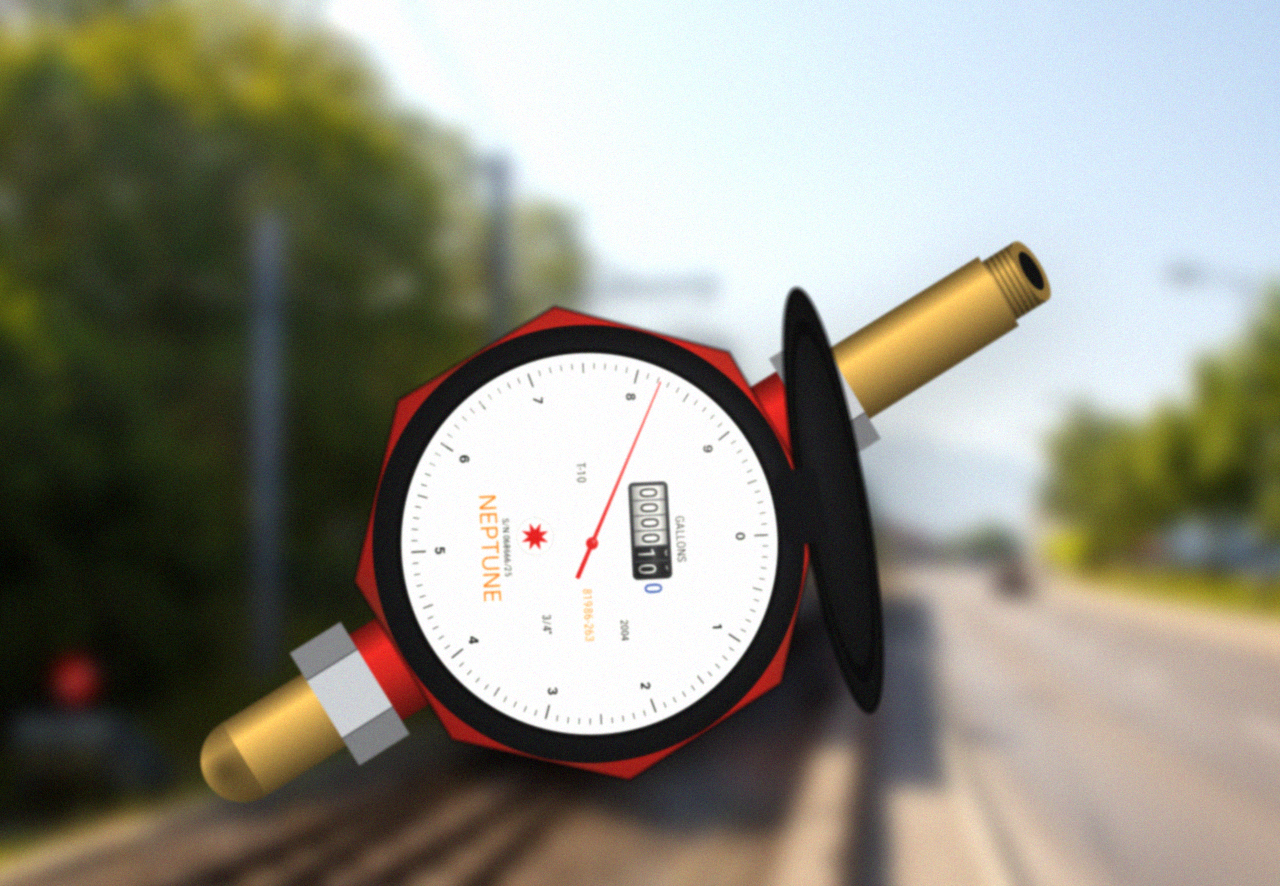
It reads 98.2 gal
